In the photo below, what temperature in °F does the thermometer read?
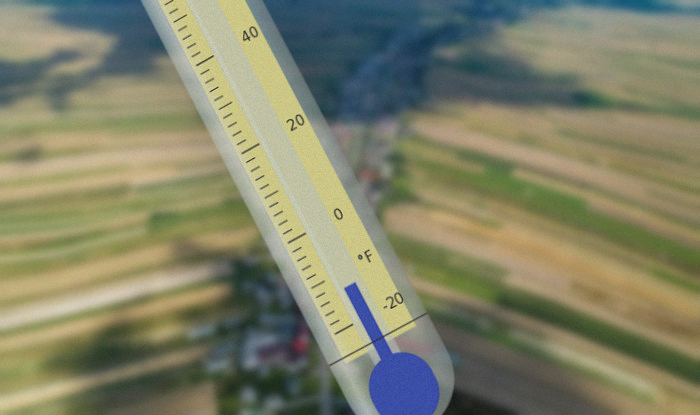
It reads -13 °F
